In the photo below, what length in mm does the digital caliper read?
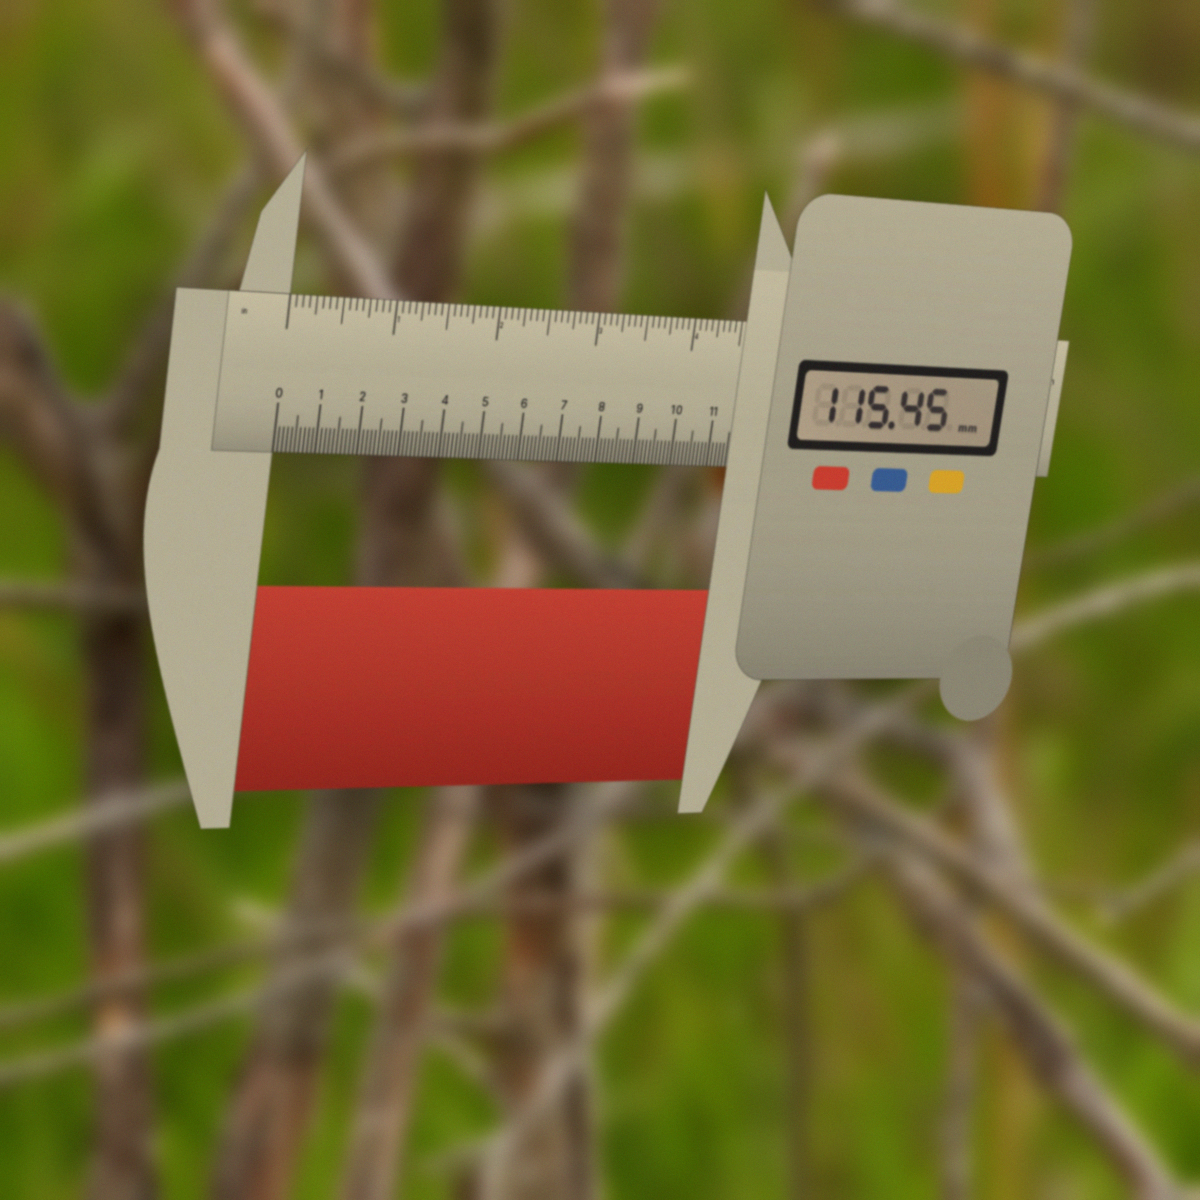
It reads 115.45 mm
